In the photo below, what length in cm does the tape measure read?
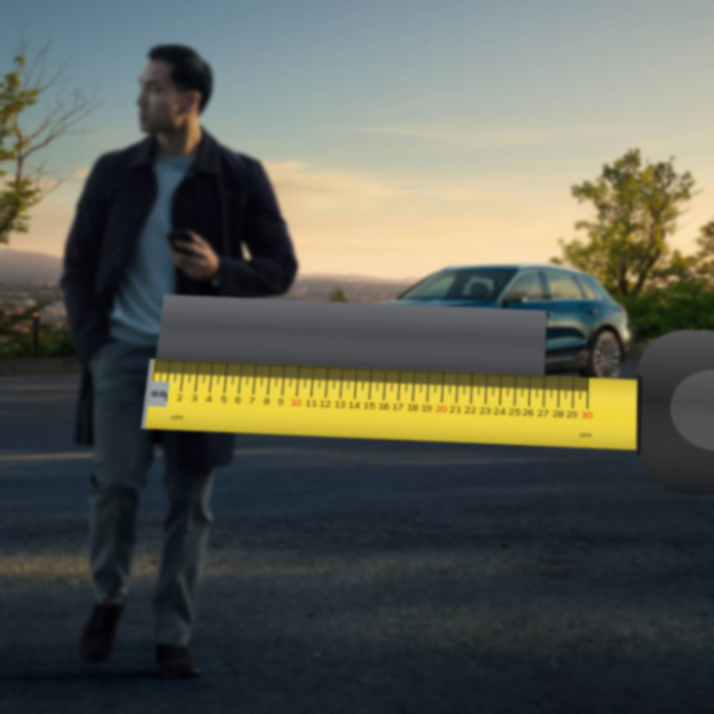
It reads 27 cm
